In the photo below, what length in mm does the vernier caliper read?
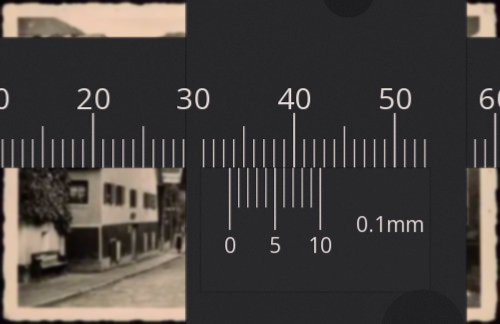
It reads 33.6 mm
